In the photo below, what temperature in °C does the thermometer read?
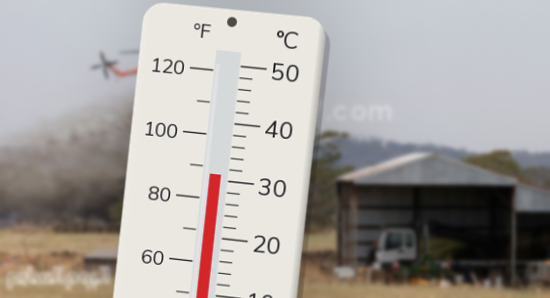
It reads 31 °C
